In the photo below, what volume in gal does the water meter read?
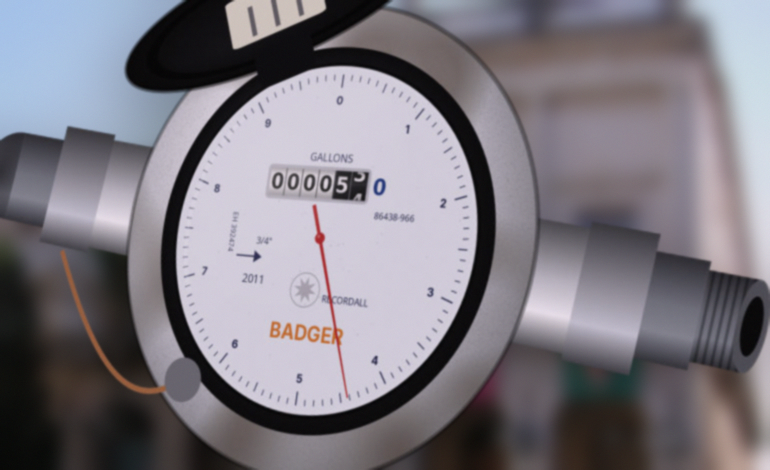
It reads 534.4 gal
